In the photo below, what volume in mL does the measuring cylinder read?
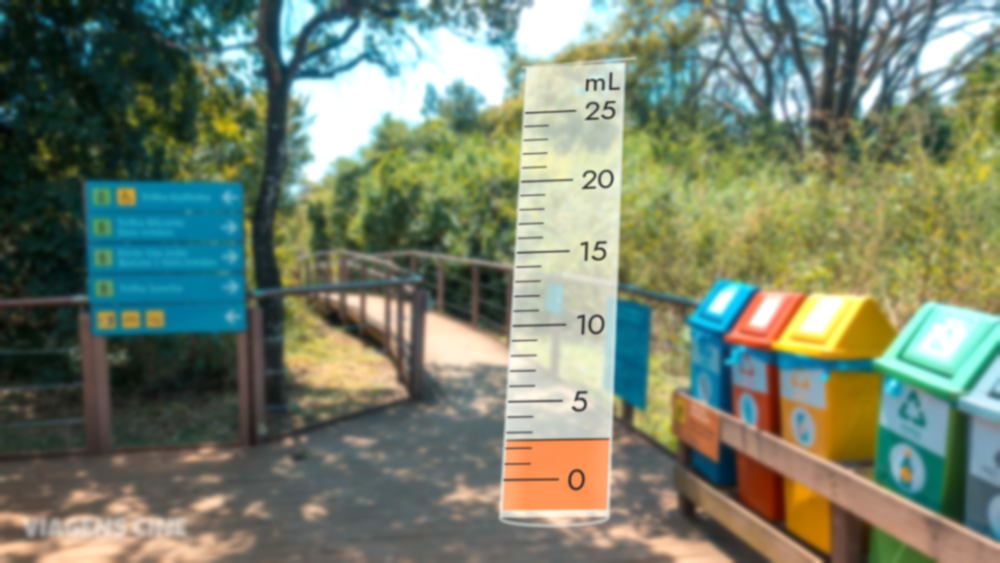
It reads 2.5 mL
